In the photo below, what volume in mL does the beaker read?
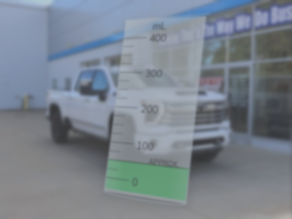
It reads 50 mL
